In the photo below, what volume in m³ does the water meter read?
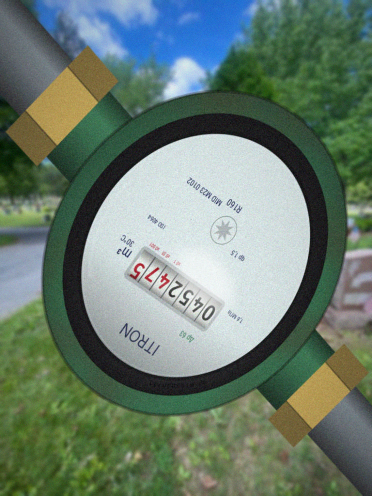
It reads 452.475 m³
